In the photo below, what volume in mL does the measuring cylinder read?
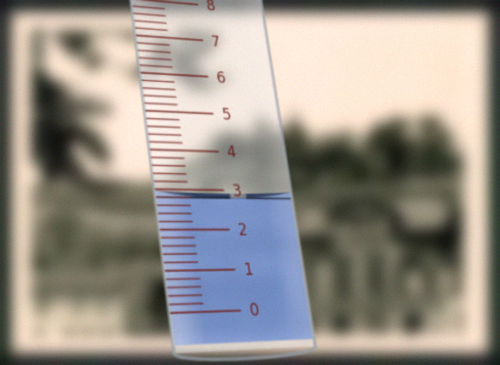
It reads 2.8 mL
